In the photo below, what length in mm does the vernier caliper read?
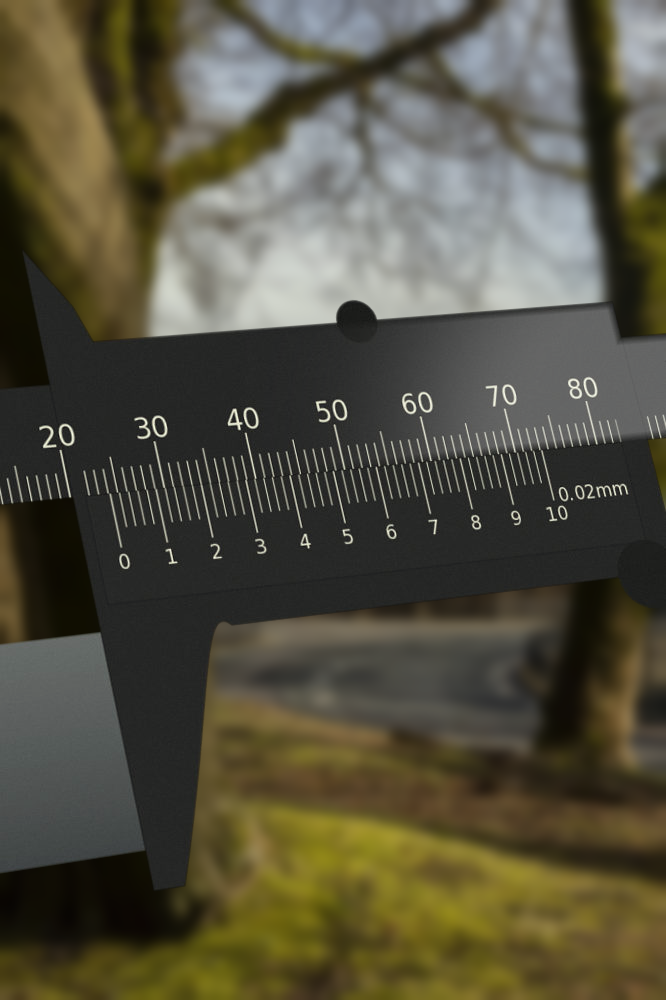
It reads 24.2 mm
